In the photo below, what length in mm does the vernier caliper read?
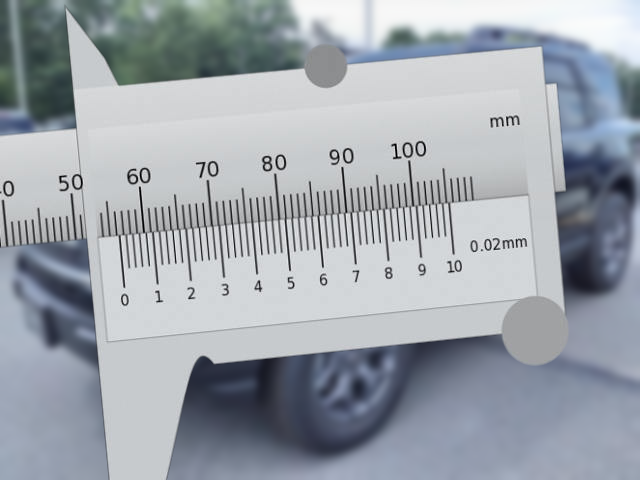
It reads 56.4 mm
